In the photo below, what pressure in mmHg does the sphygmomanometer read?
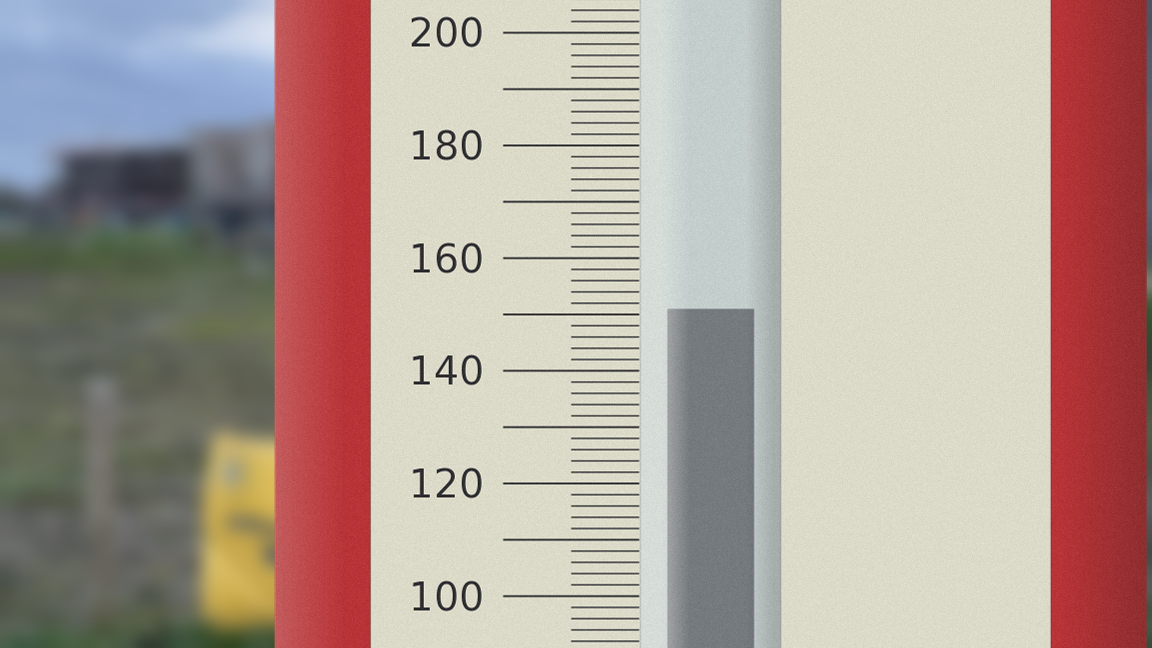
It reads 151 mmHg
